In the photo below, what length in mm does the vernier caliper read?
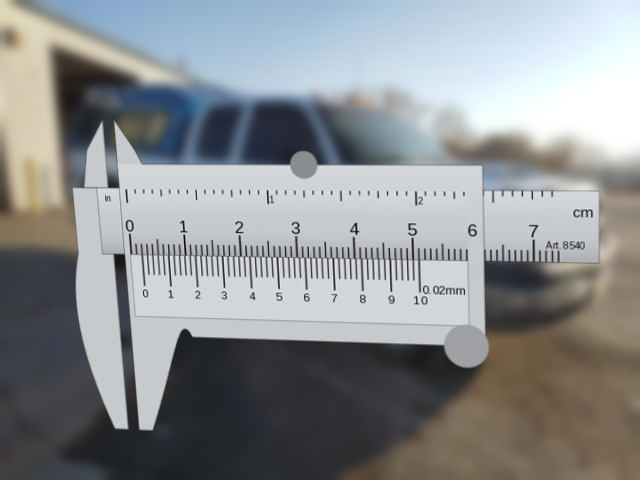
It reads 2.0 mm
